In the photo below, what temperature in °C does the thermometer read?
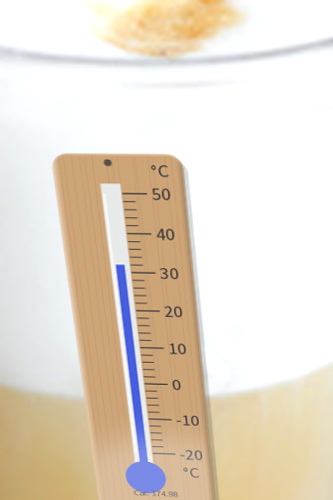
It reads 32 °C
